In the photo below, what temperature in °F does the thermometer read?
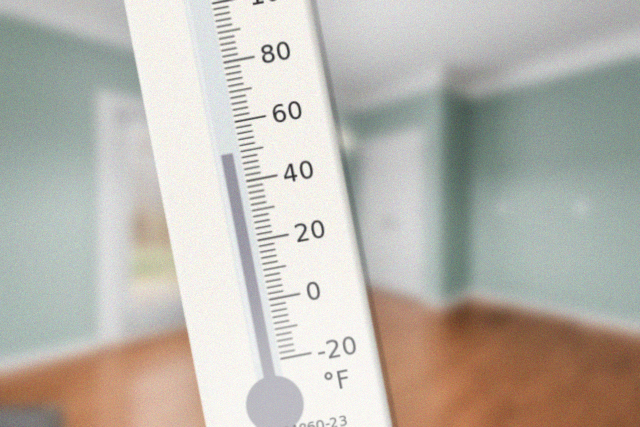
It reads 50 °F
